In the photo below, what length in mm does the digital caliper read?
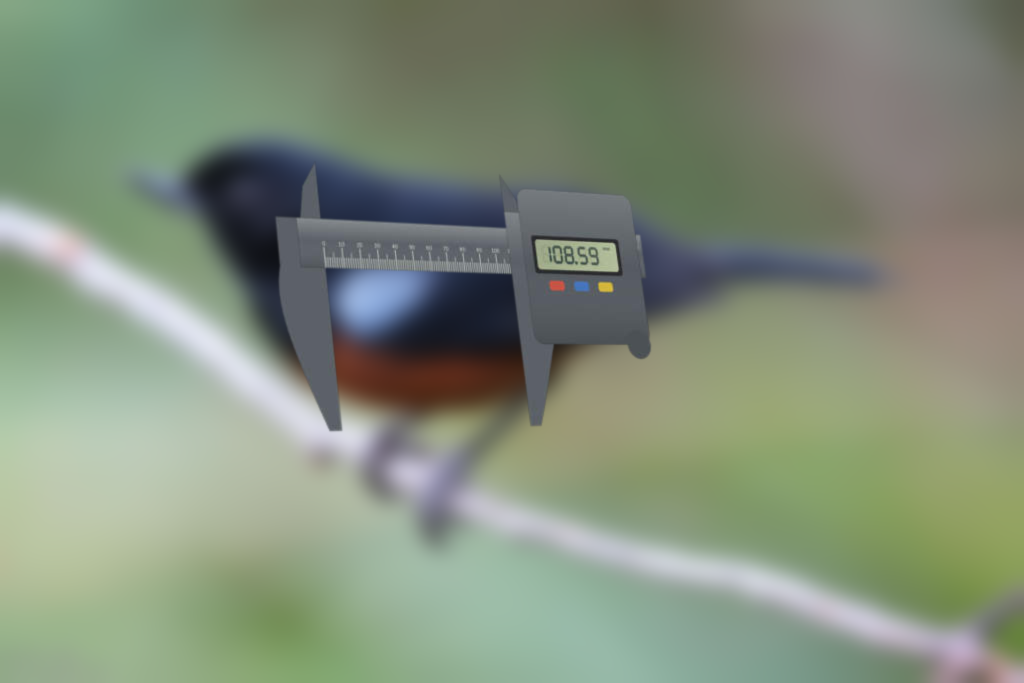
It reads 108.59 mm
